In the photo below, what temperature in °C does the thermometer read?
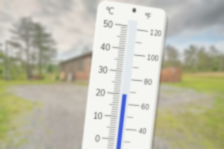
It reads 20 °C
